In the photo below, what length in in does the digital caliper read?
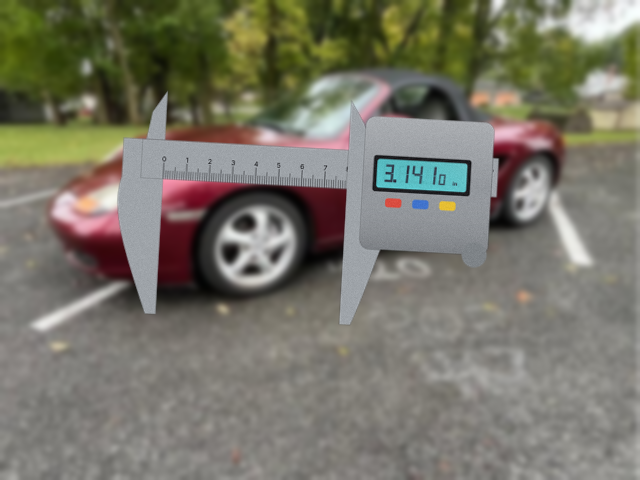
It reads 3.1410 in
